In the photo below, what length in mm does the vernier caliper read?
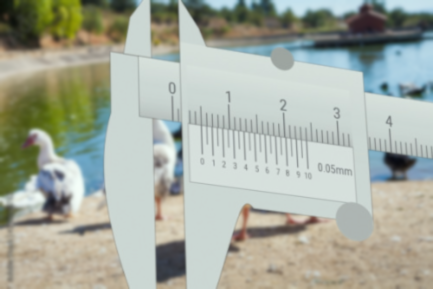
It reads 5.0 mm
